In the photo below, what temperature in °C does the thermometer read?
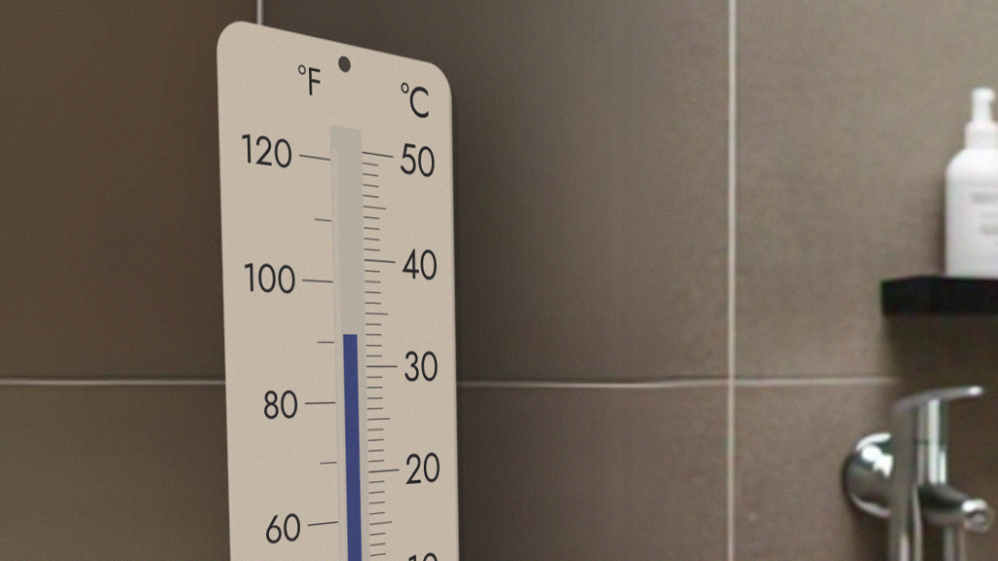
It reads 33 °C
